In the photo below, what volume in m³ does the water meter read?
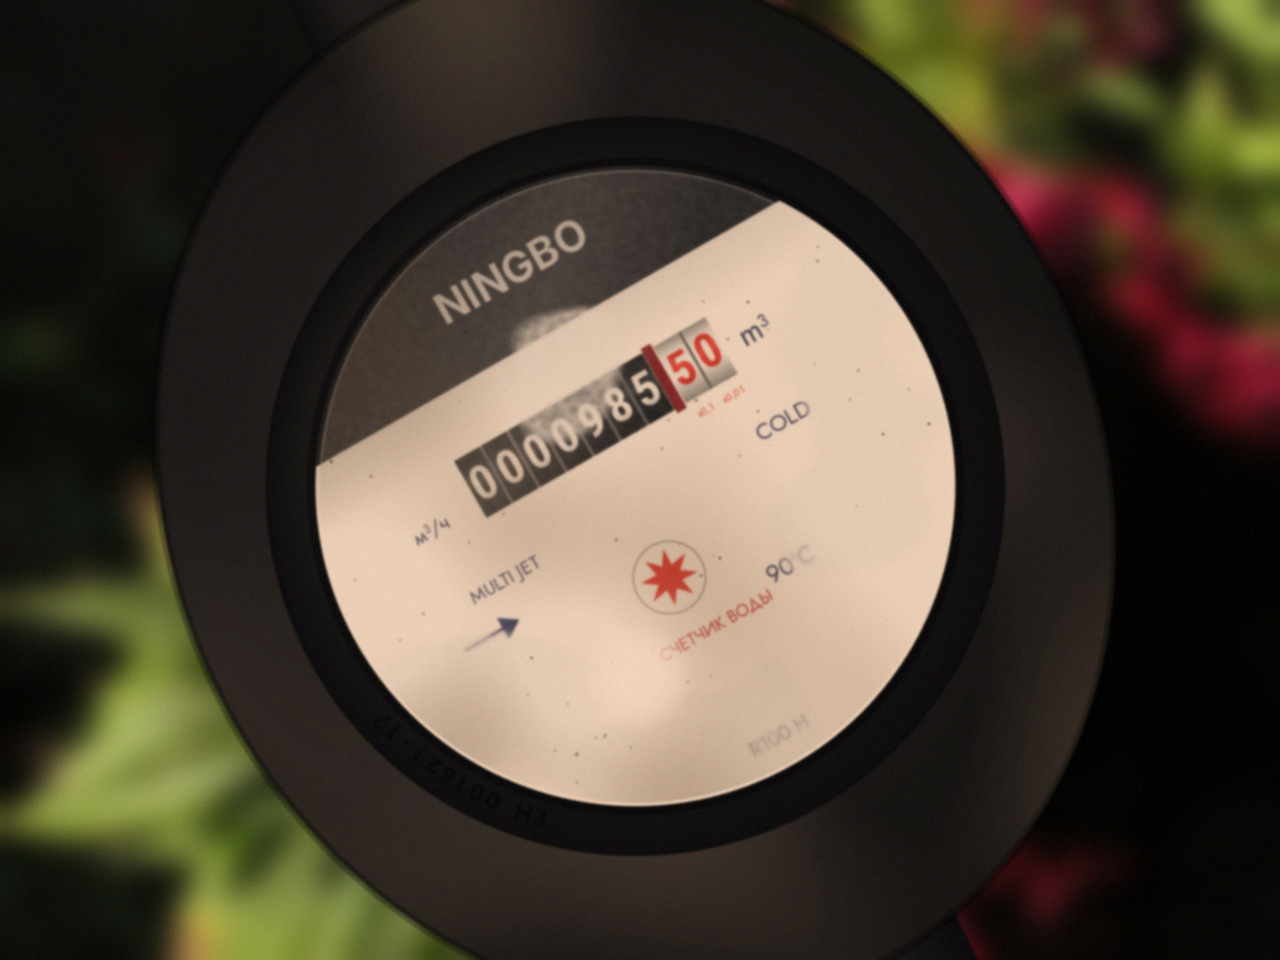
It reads 985.50 m³
